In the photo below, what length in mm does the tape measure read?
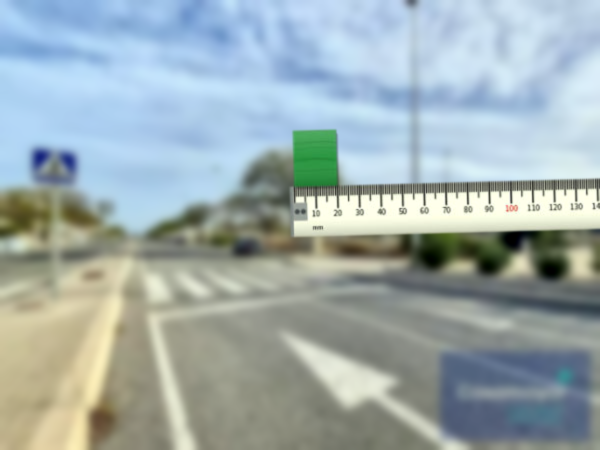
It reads 20 mm
